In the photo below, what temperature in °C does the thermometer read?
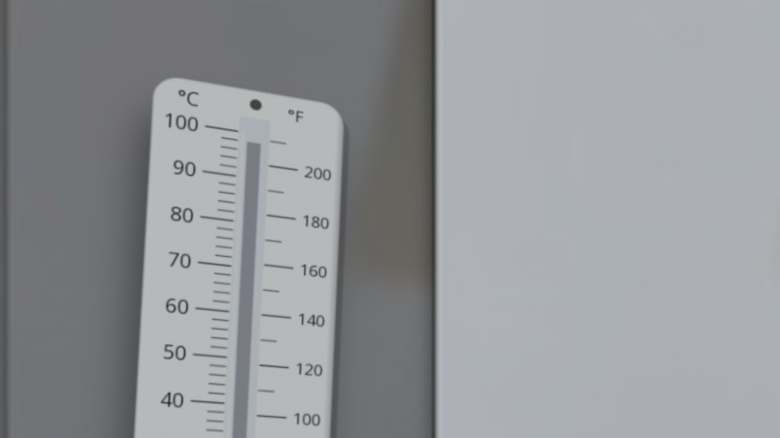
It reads 98 °C
